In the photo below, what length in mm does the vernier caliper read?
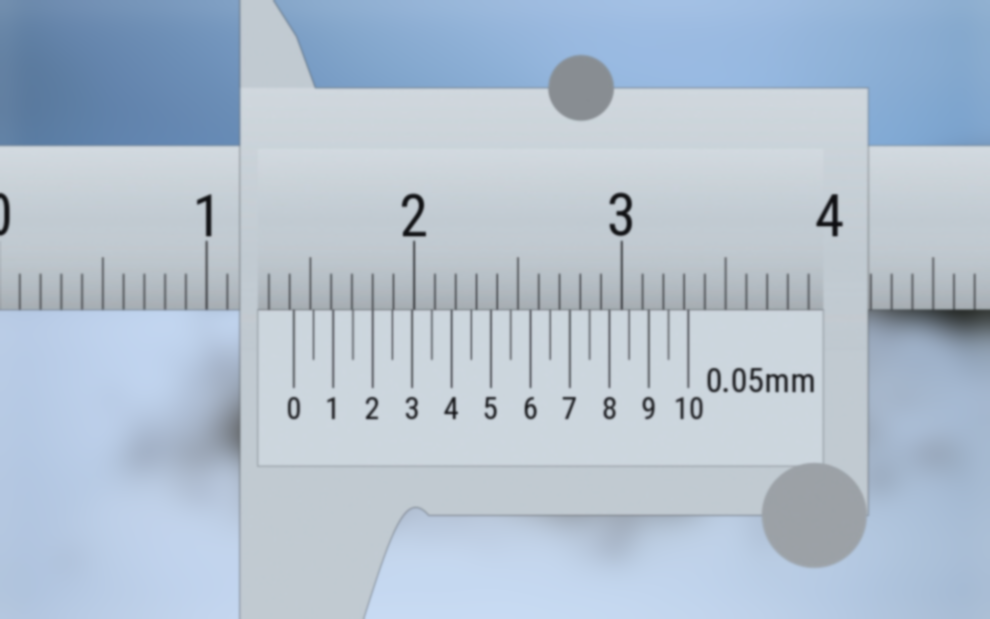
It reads 14.2 mm
